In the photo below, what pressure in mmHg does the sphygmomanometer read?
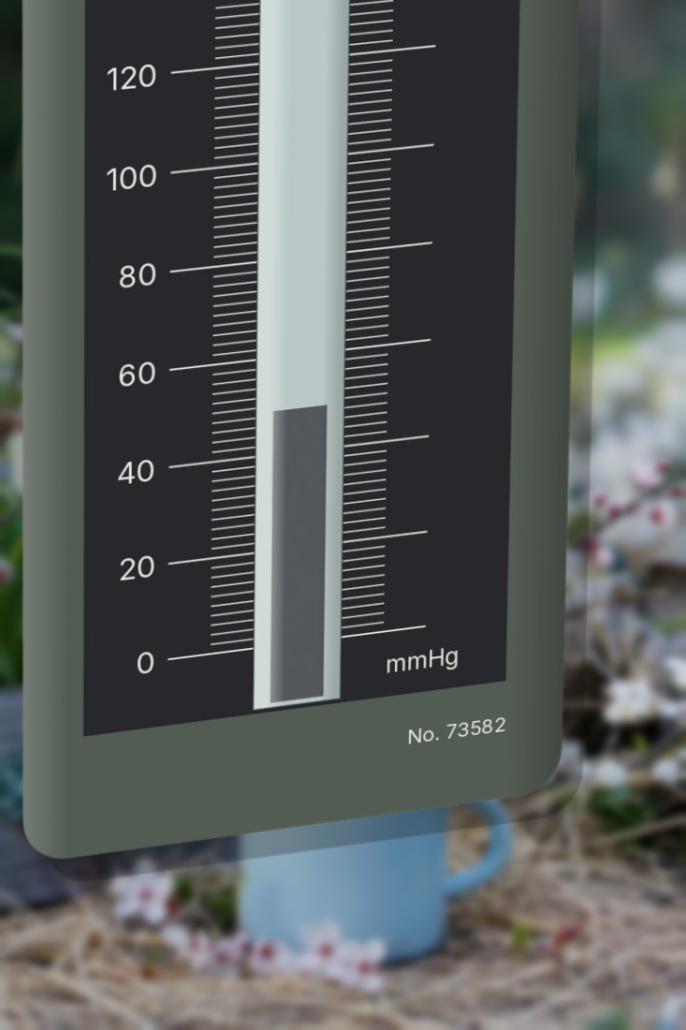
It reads 49 mmHg
